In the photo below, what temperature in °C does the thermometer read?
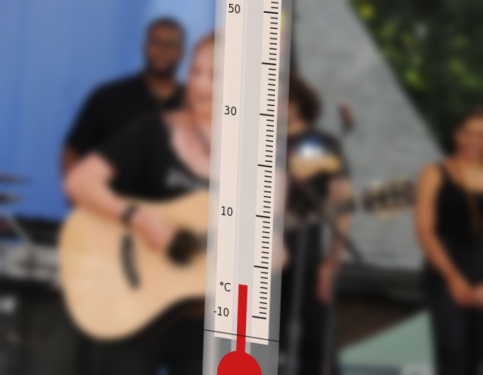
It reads -4 °C
